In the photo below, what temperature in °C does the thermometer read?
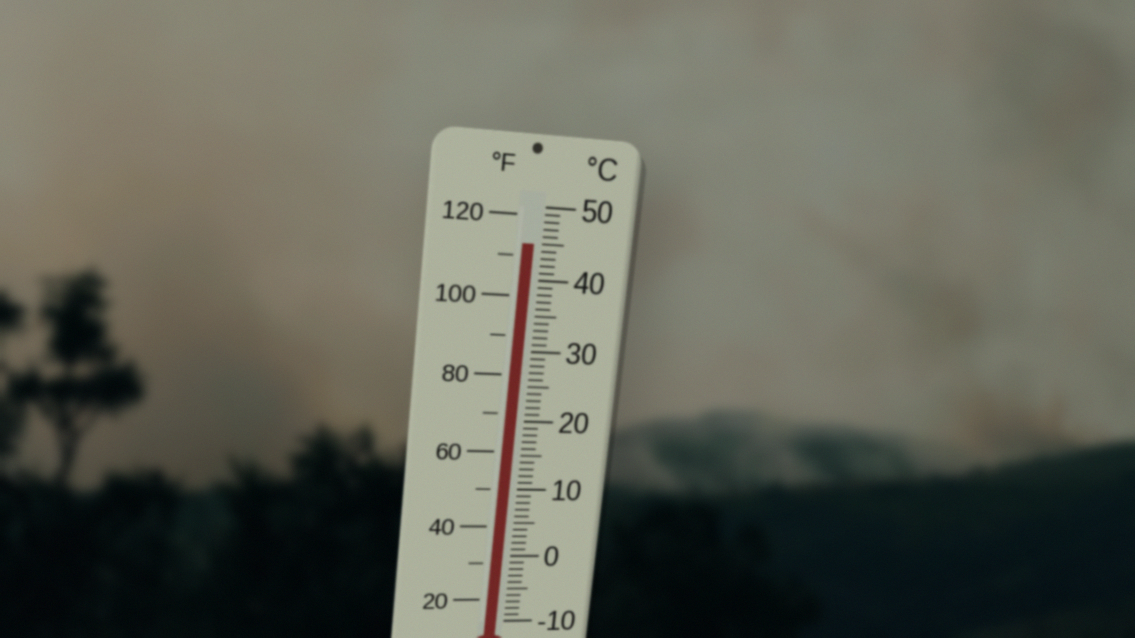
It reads 45 °C
